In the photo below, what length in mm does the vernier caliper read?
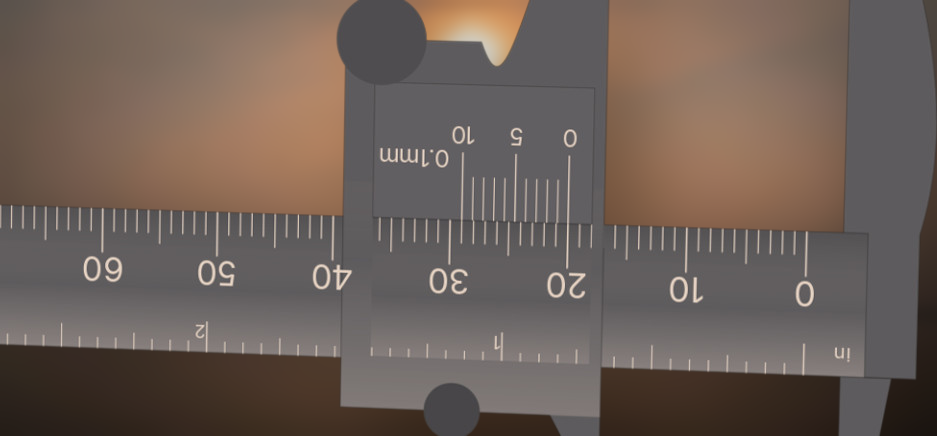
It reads 20.0 mm
